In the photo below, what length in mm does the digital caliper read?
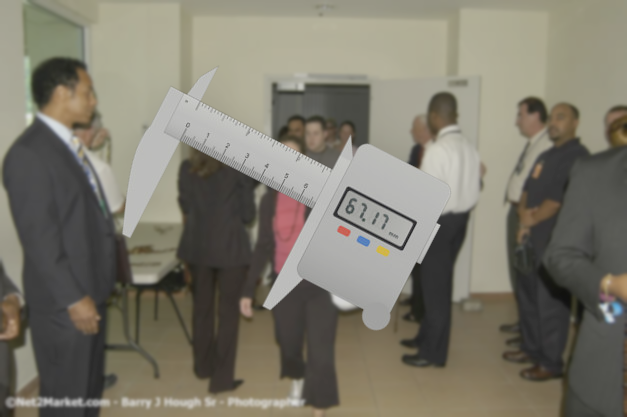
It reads 67.17 mm
